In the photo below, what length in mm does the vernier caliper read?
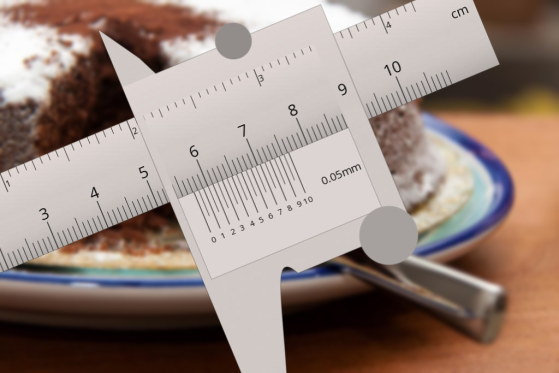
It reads 57.2 mm
